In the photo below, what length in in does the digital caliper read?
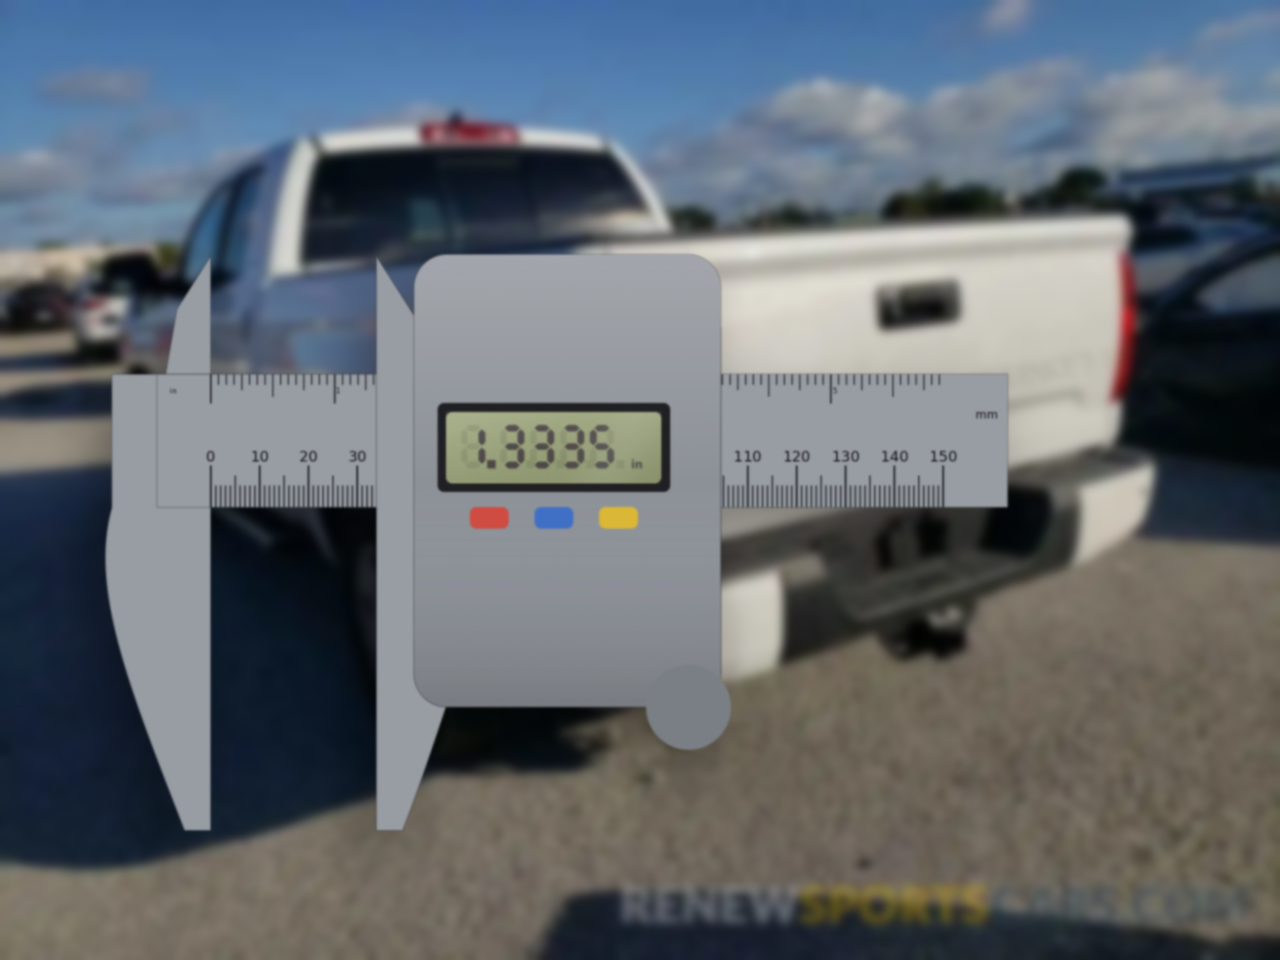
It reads 1.3335 in
